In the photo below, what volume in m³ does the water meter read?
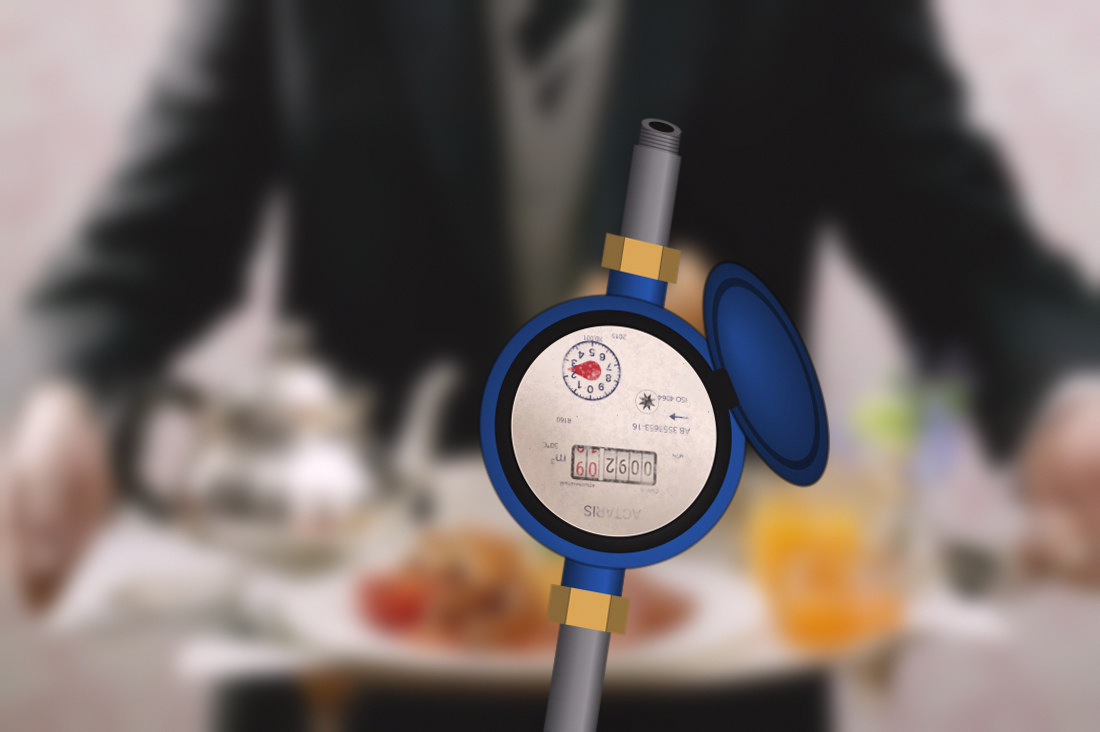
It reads 92.092 m³
